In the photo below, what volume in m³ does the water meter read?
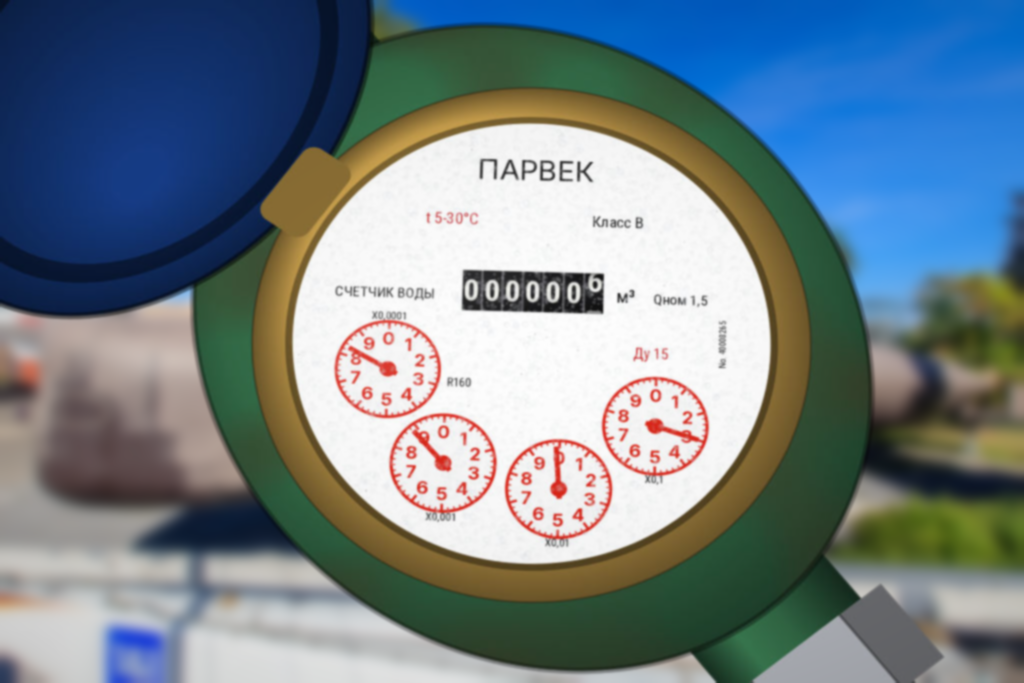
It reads 6.2988 m³
